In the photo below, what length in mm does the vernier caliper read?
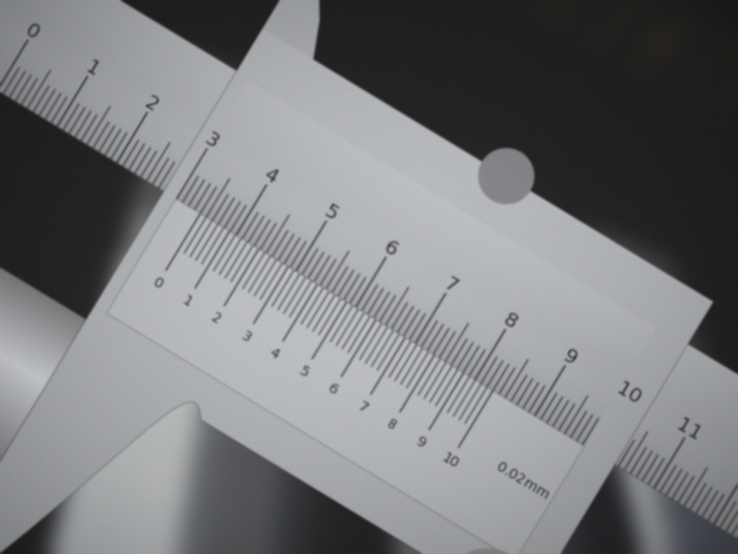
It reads 34.0 mm
